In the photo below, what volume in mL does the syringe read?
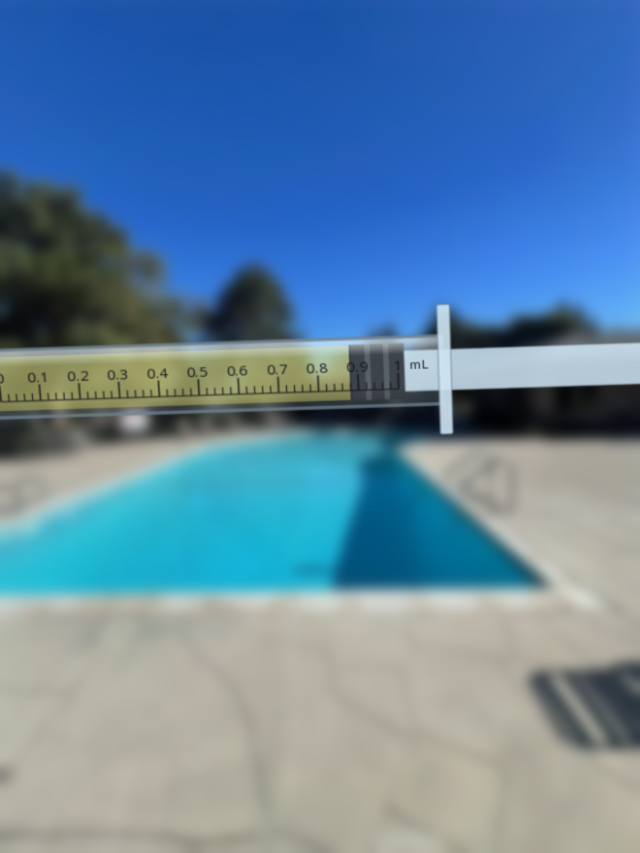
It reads 0.88 mL
